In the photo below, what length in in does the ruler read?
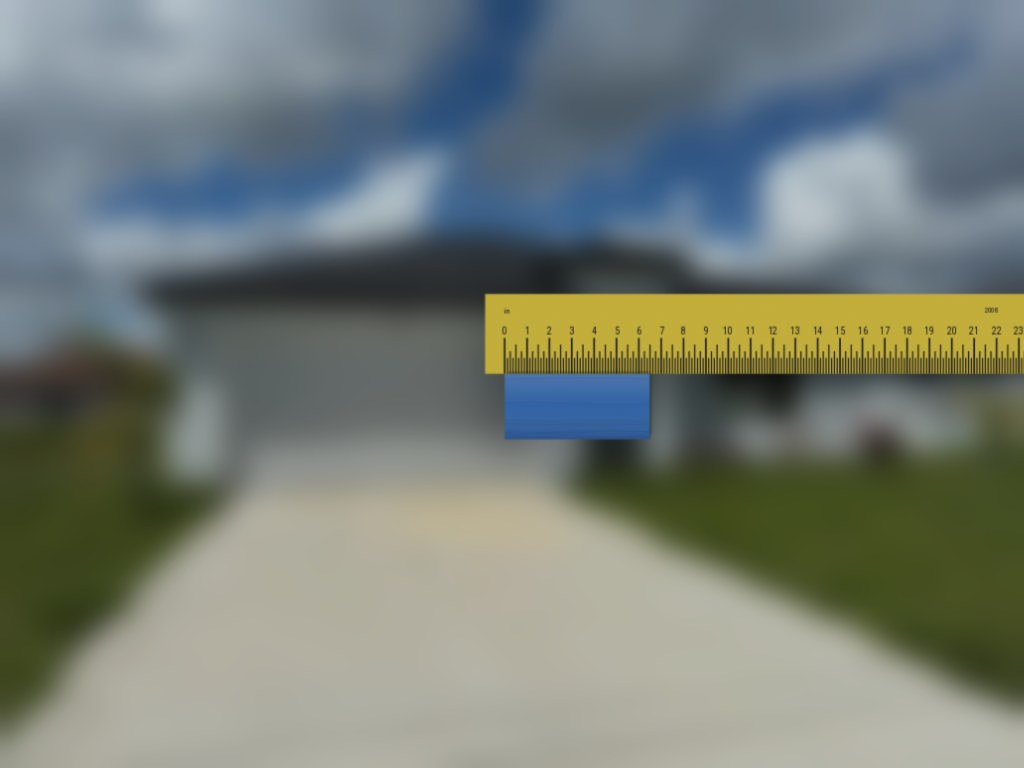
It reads 6.5 in
